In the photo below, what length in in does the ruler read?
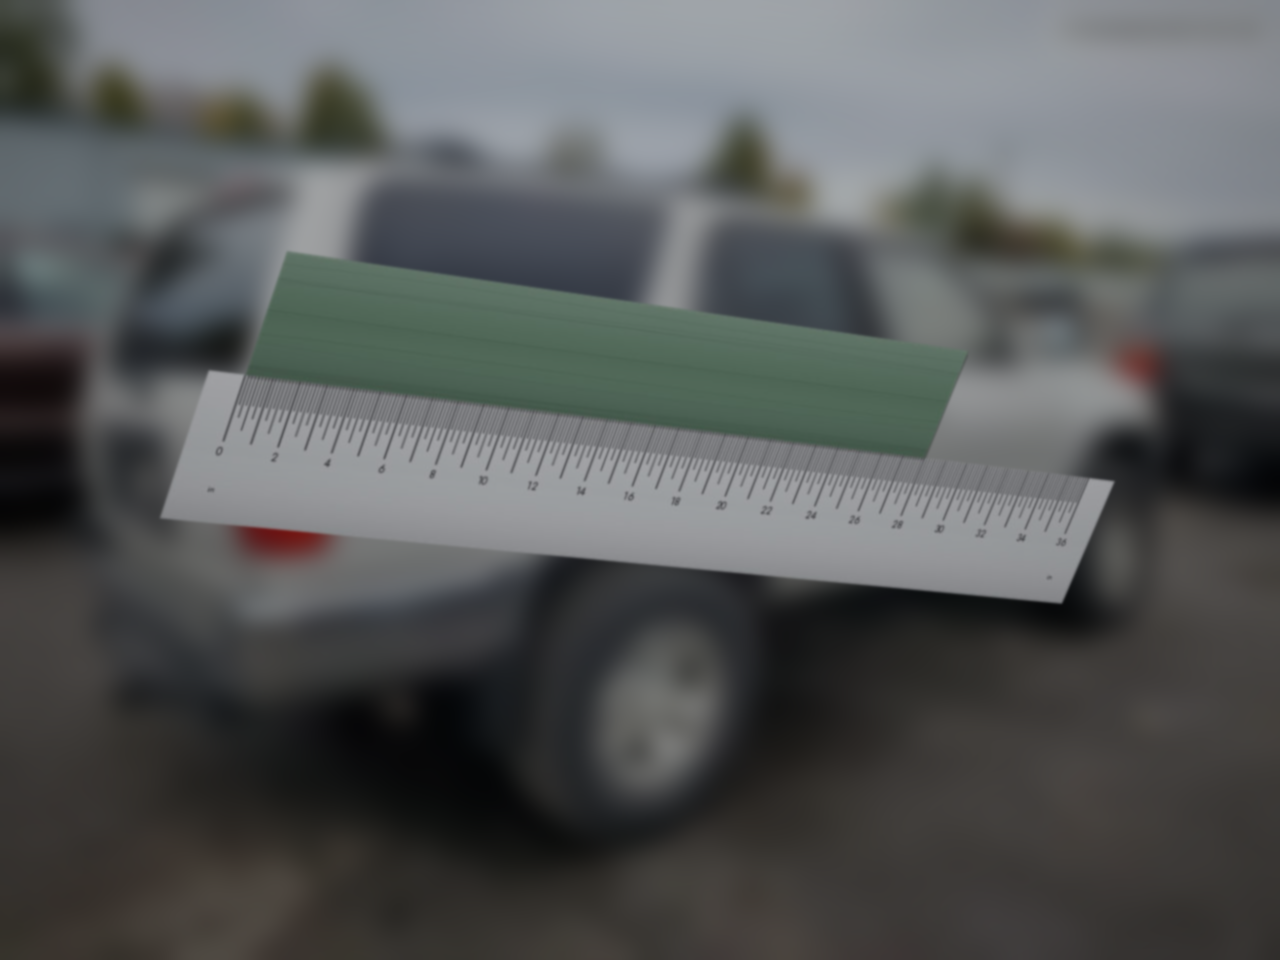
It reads 28 in
